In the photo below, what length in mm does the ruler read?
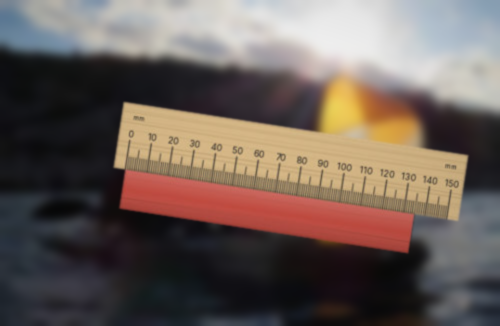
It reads 135 mm
